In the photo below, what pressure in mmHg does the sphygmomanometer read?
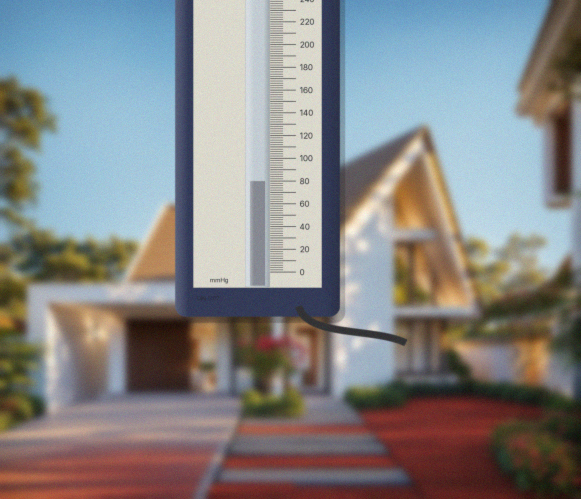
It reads 80 mmHg
